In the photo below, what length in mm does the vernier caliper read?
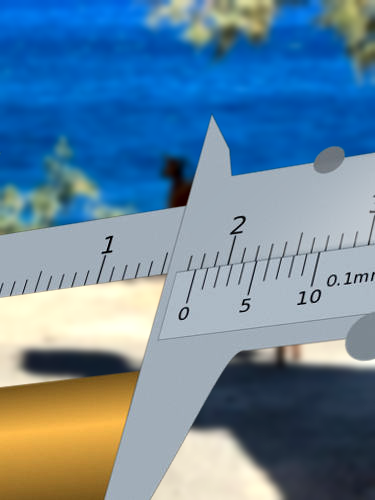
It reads 17.6 mm
